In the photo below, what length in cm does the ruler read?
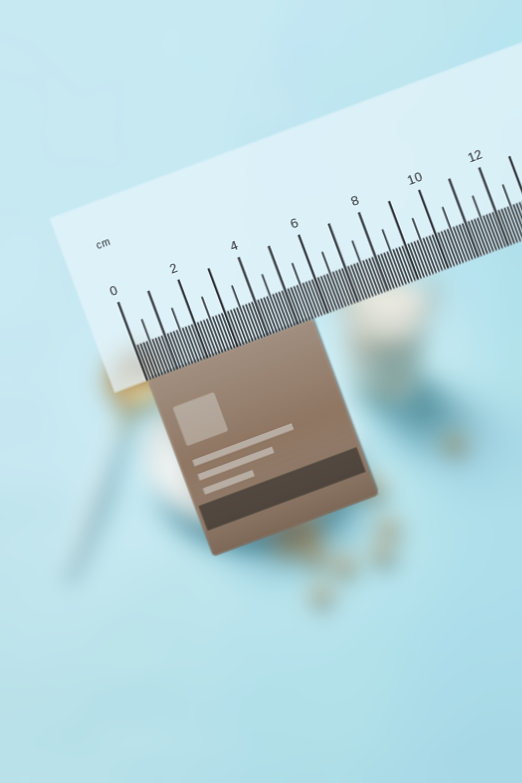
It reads 5.5 cm
